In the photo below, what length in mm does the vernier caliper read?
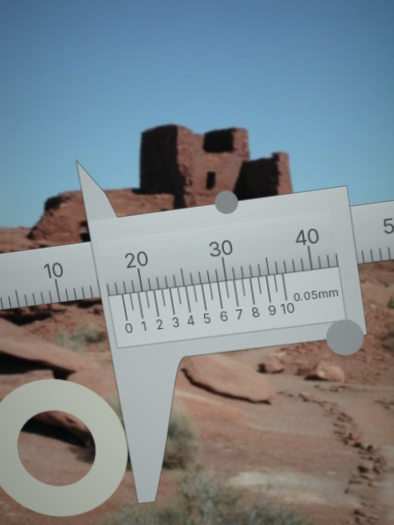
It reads 17.6 mm
